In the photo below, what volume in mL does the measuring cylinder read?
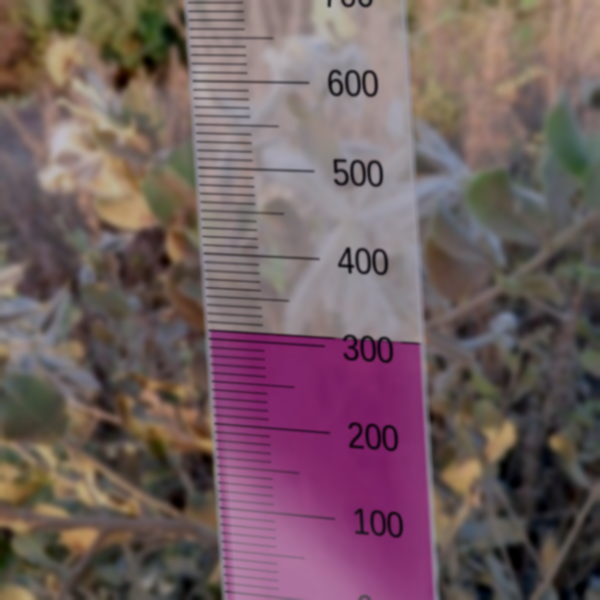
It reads 310 mL
